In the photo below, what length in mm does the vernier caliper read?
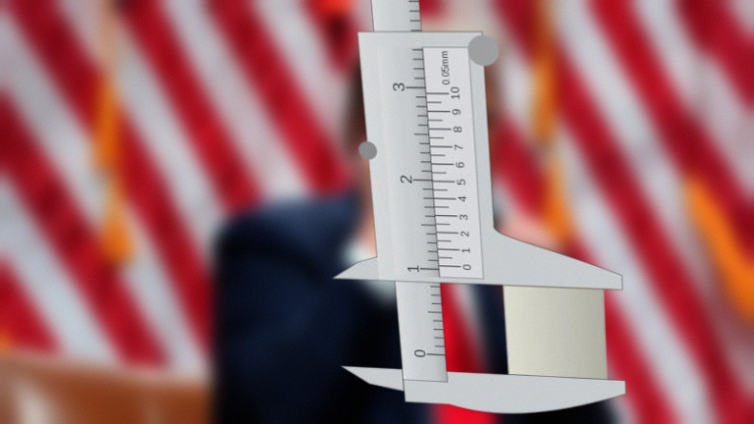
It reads 10.4 mm
